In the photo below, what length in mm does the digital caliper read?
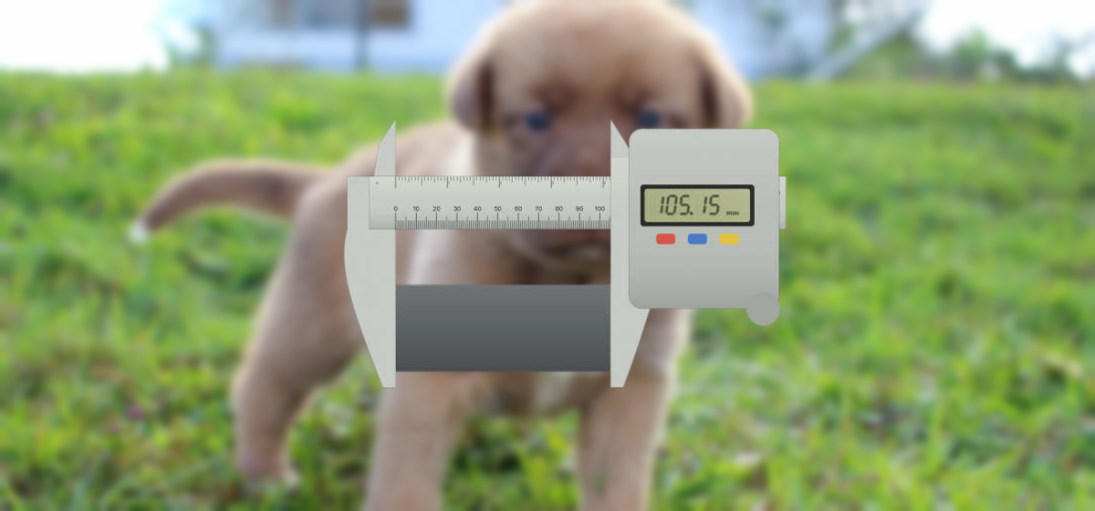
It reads 105.15 mm
